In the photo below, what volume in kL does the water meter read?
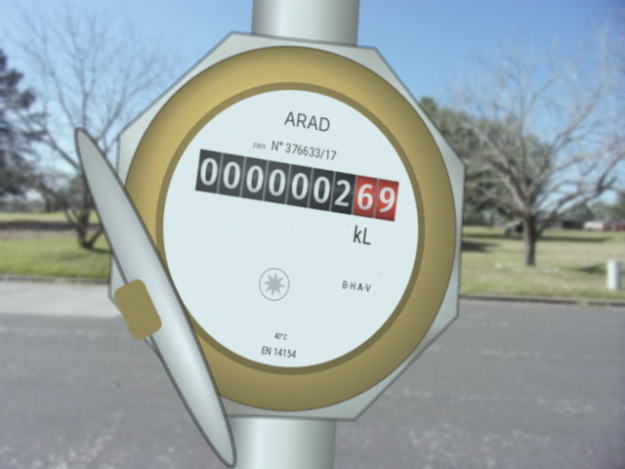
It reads 2.69 kL
